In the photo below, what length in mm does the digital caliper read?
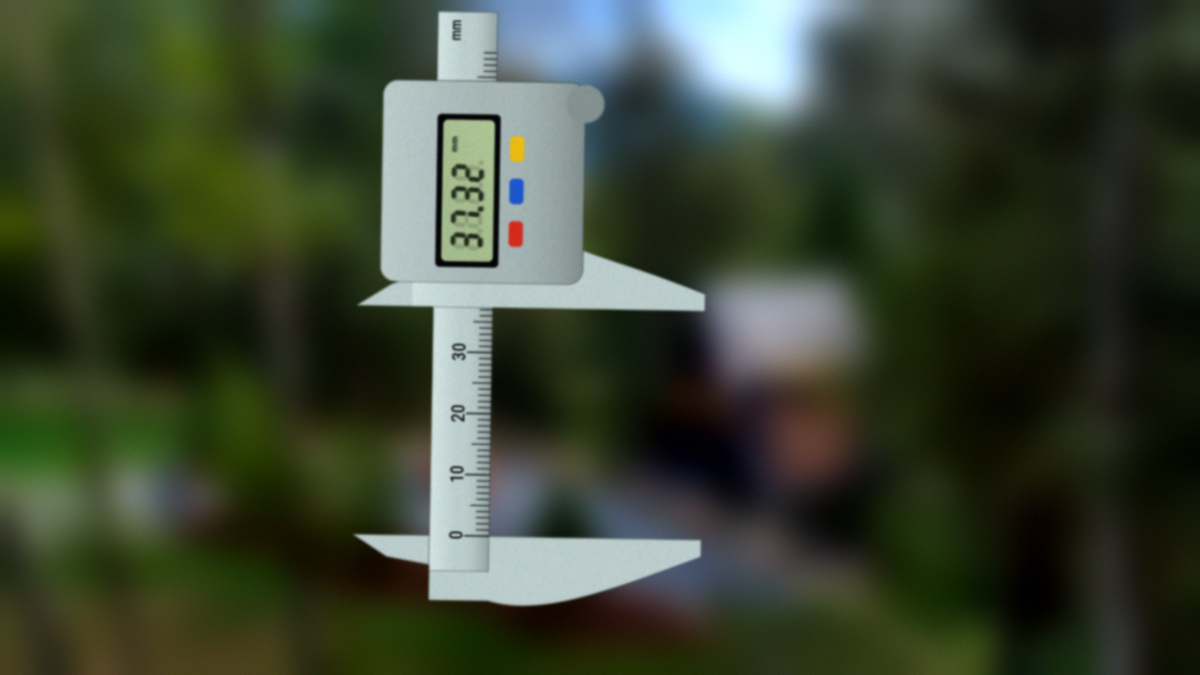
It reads 37.32 mm
